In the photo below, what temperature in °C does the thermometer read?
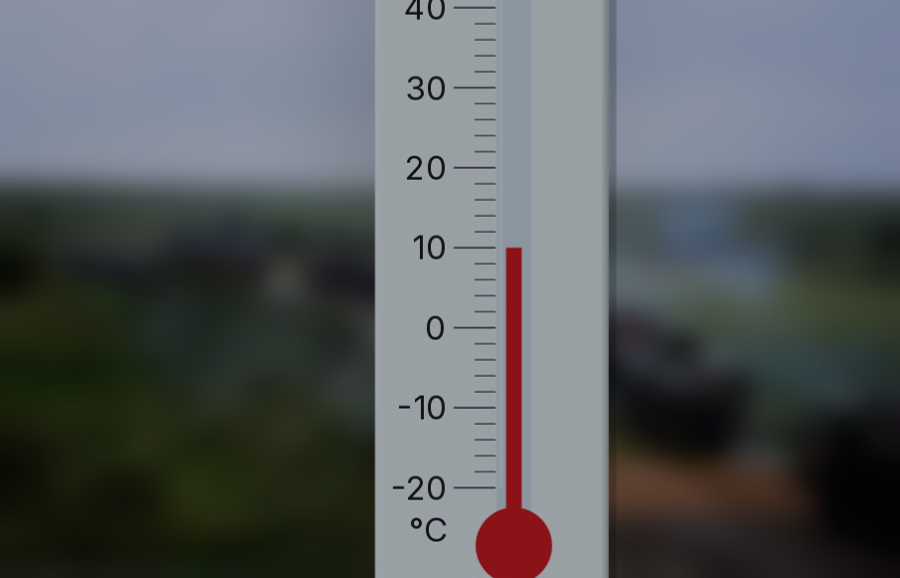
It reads 10 °C
